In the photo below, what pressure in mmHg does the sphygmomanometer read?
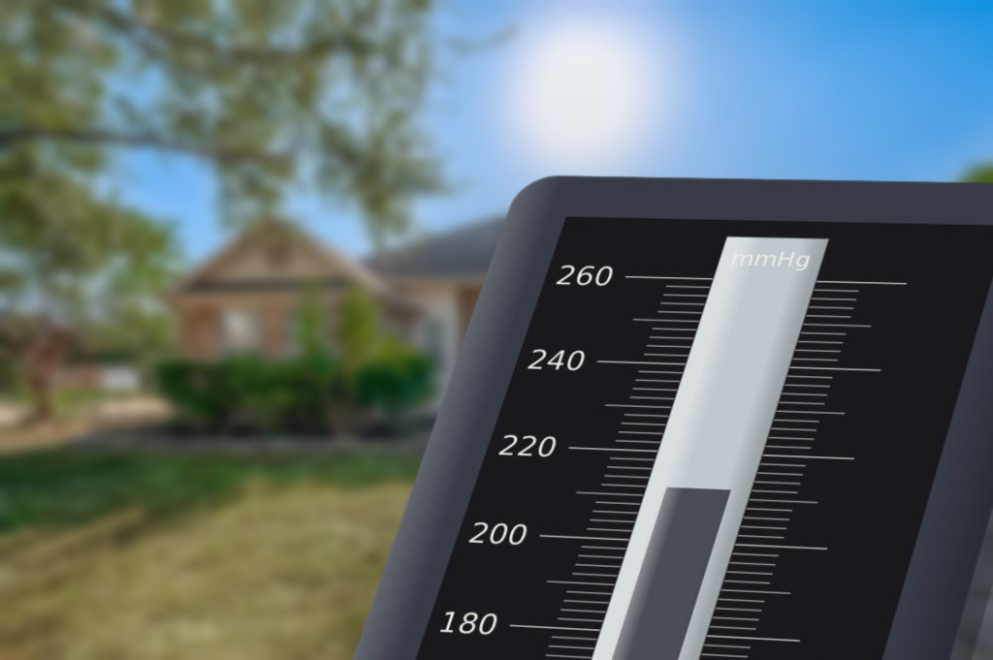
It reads 212 mmHg
